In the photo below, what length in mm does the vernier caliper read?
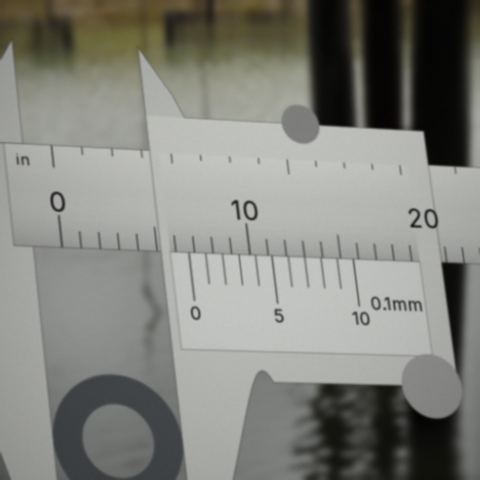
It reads 6.7 mm
